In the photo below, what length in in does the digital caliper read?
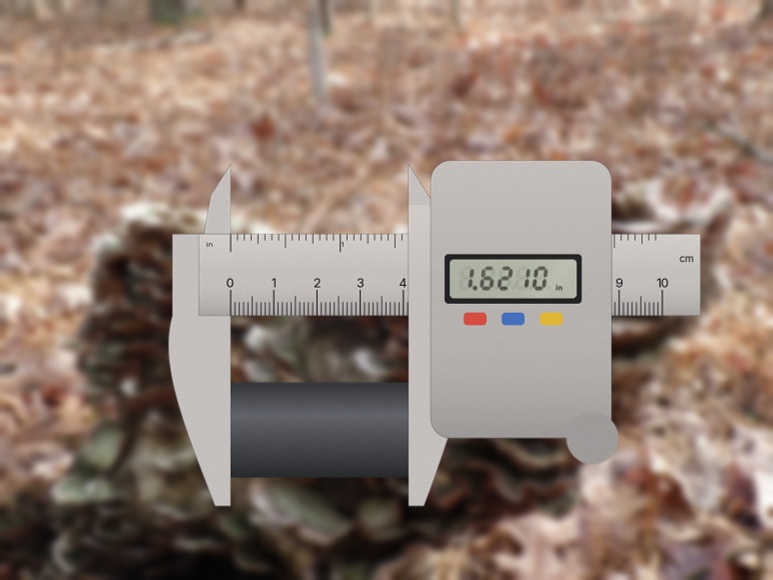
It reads 1.6210 in
